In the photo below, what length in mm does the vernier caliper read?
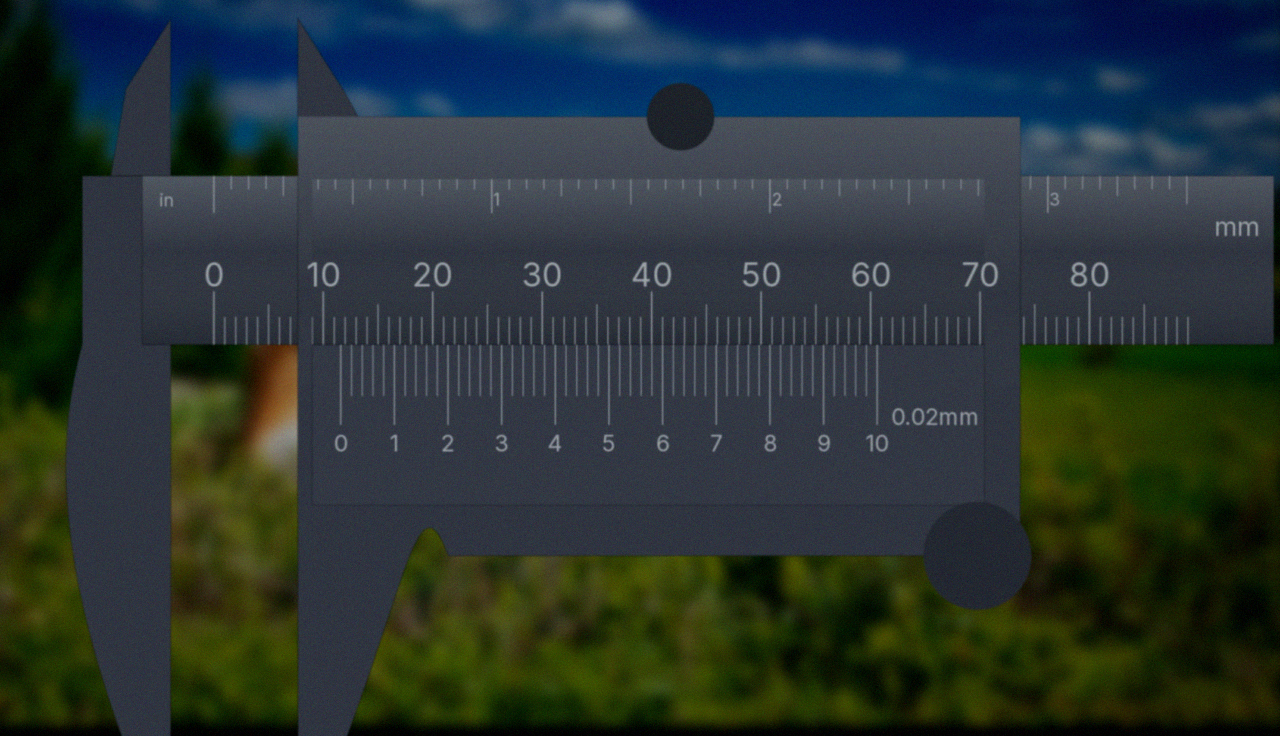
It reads 11.6 mm
